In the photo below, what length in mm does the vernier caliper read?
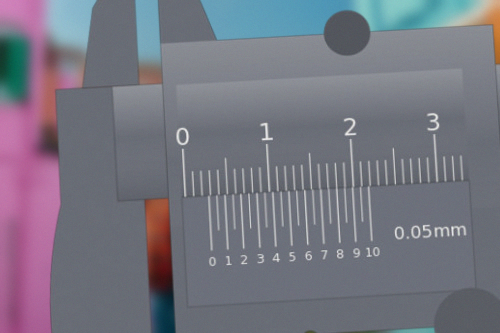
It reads 2.8 mm
